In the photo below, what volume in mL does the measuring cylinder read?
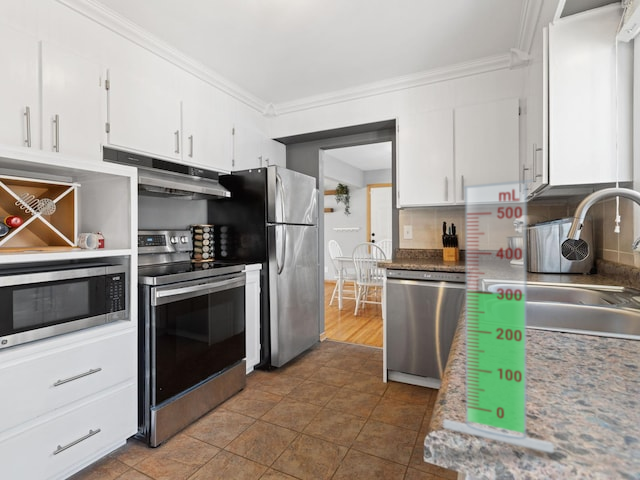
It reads 300 mL
